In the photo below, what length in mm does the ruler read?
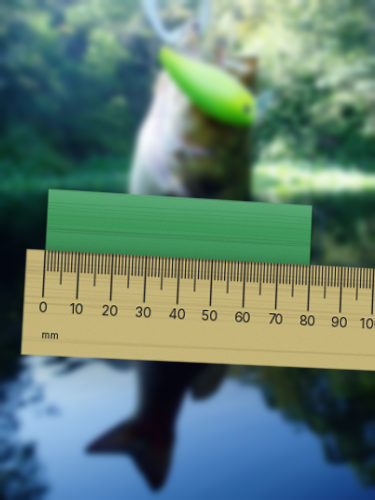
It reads 80 mm
